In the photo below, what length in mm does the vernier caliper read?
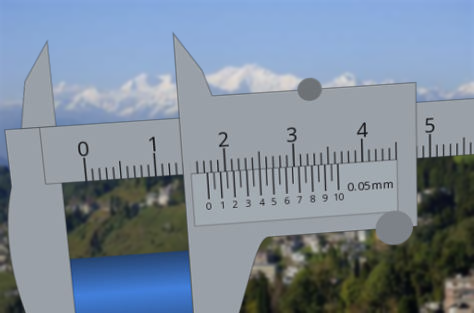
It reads 17.4 mm
